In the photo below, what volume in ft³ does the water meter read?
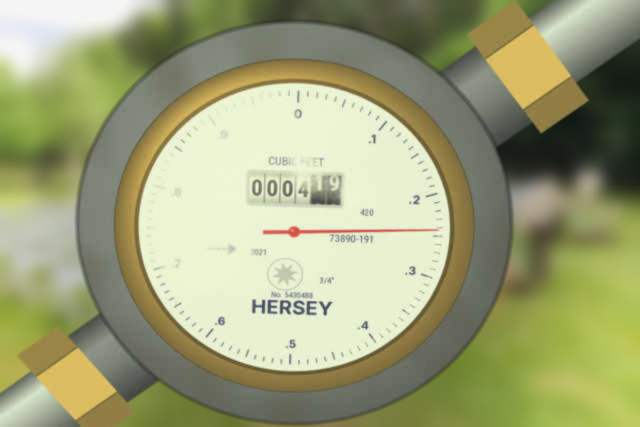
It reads 419.24 ft³
